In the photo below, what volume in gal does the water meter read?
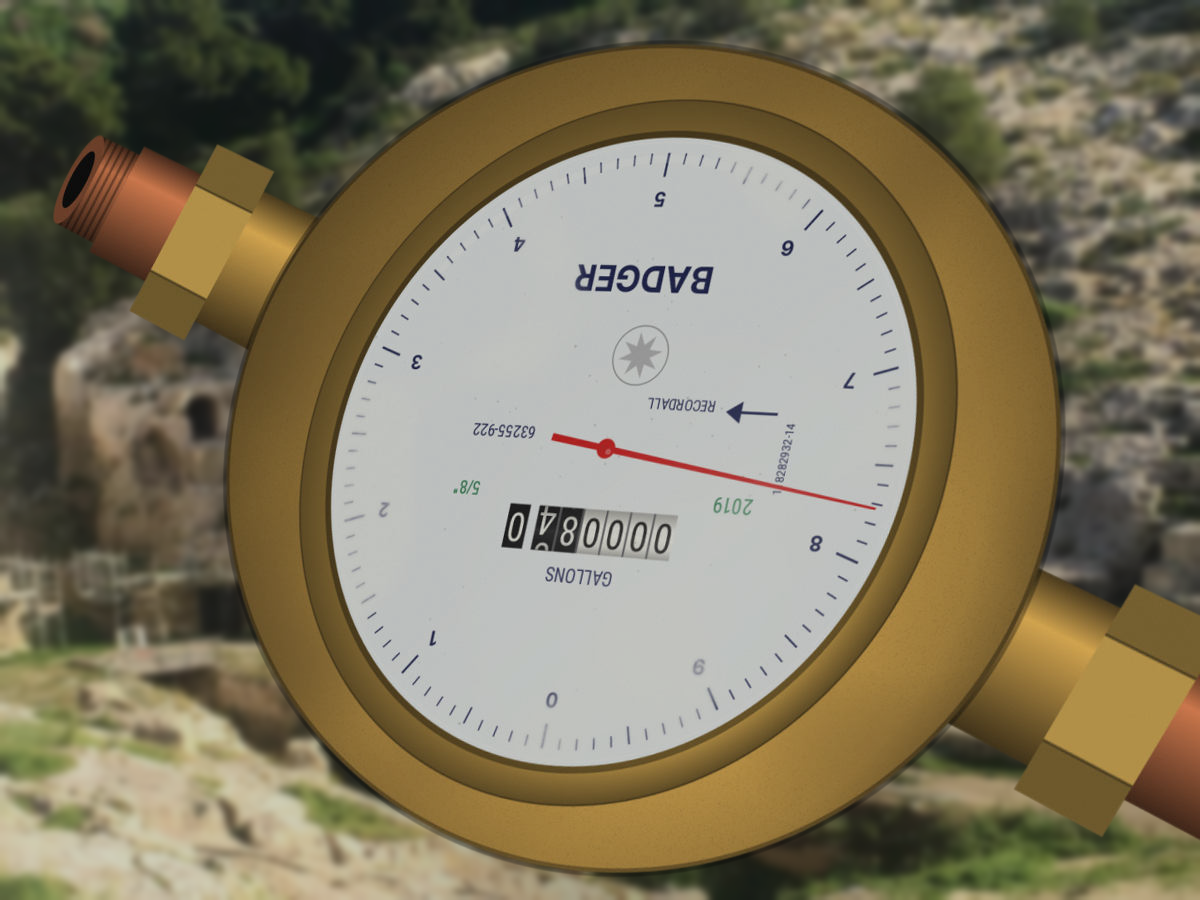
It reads 837.7 gal
